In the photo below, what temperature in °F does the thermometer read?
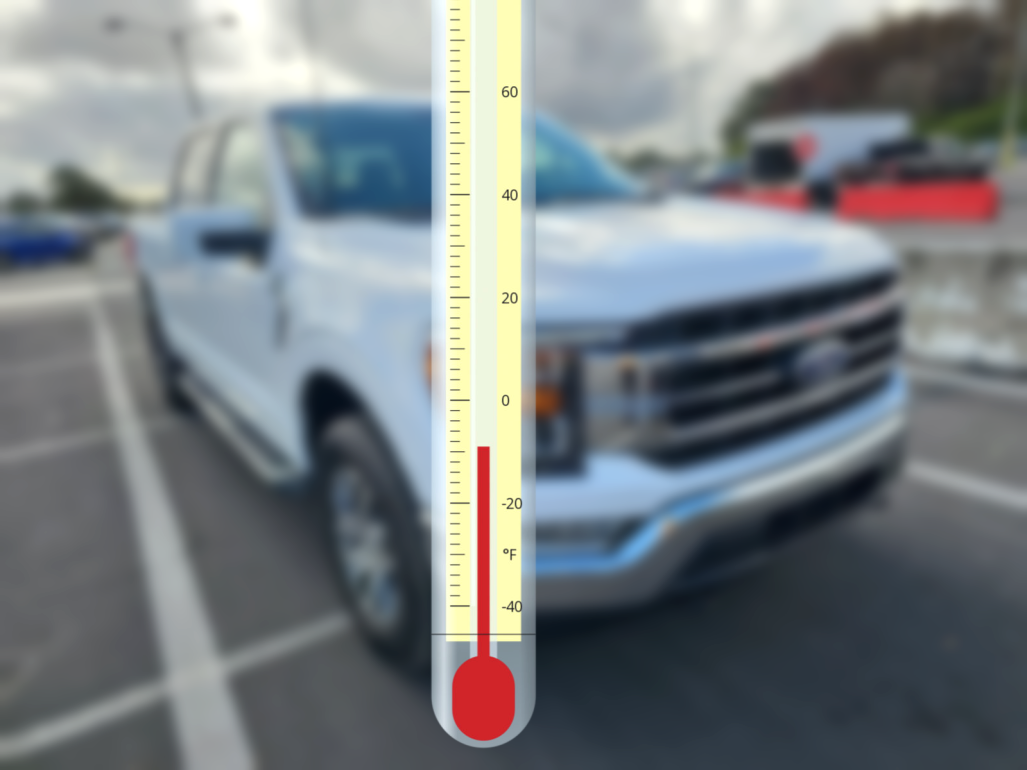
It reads -9 °F
